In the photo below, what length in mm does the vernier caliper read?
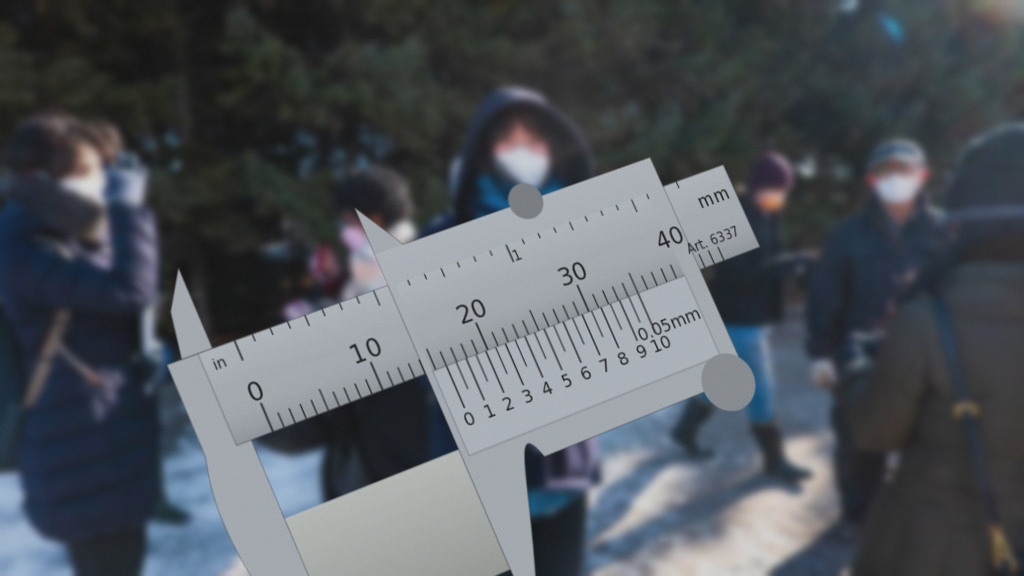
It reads 16.0 mm
